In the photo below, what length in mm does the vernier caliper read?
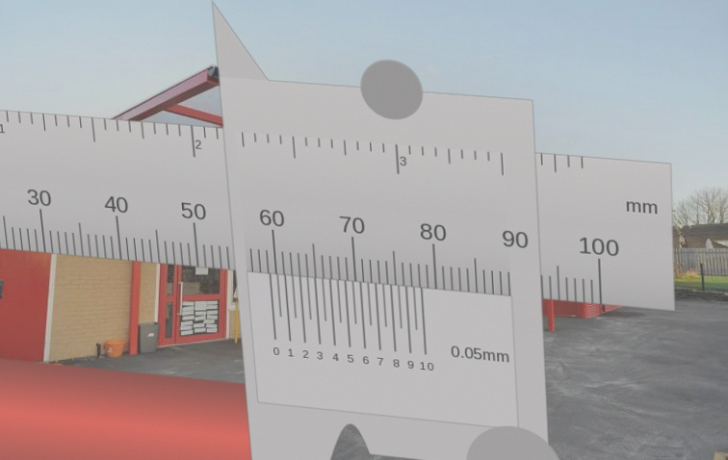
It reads 59.2 mm
